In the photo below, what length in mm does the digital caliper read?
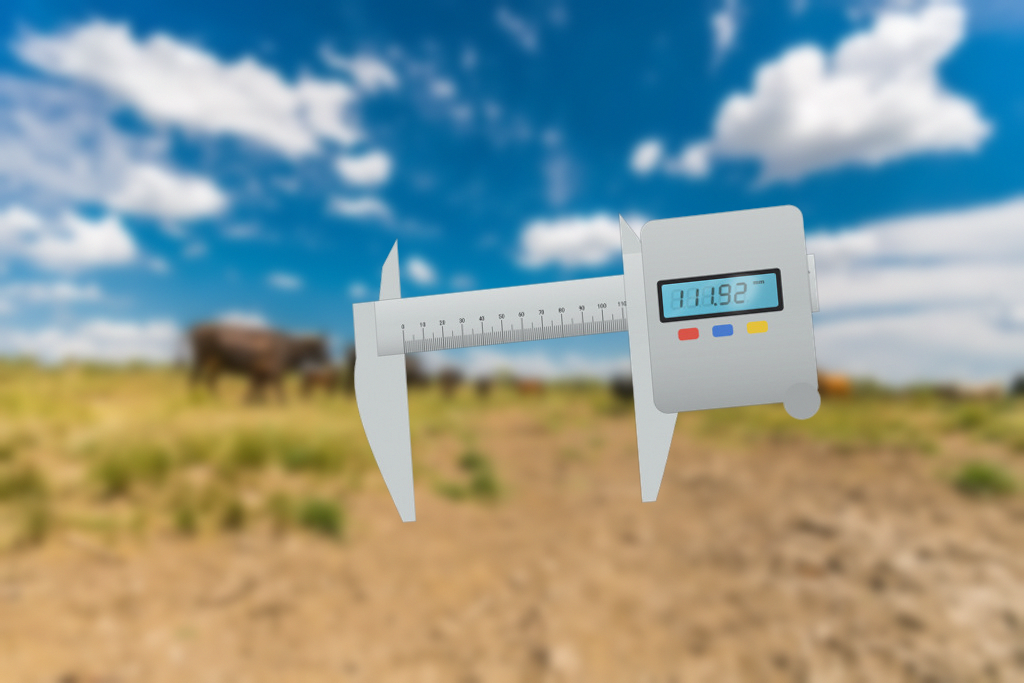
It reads 111.92 mm
